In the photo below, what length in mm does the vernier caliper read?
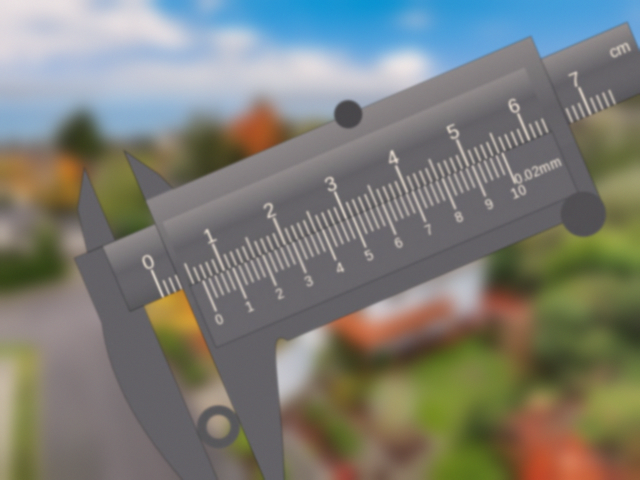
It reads 6.5 mm
